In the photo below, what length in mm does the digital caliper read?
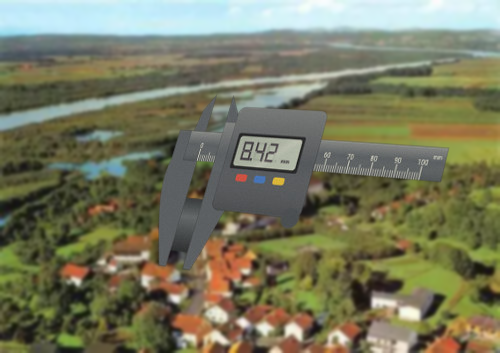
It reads 8.42 mm
